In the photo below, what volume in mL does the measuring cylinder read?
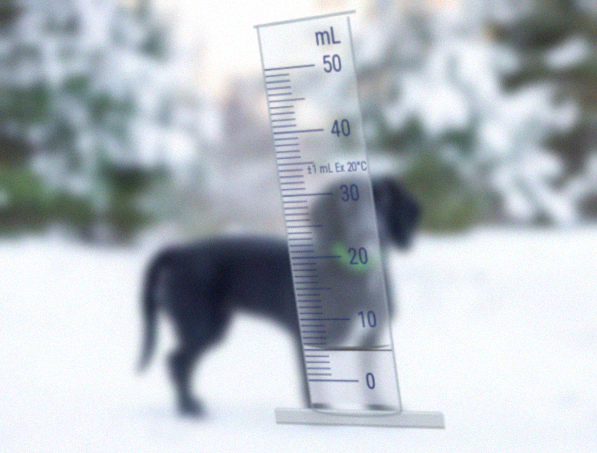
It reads 5 mL
